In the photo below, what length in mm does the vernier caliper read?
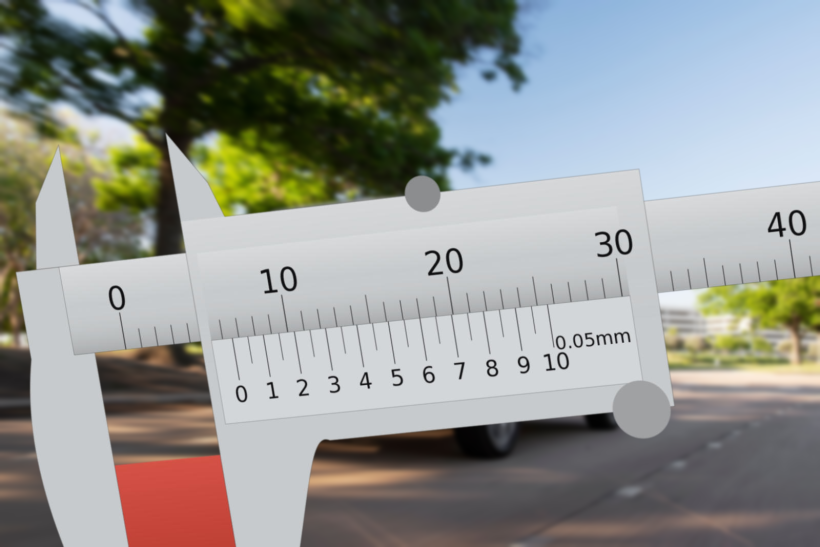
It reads 6.6 mm
